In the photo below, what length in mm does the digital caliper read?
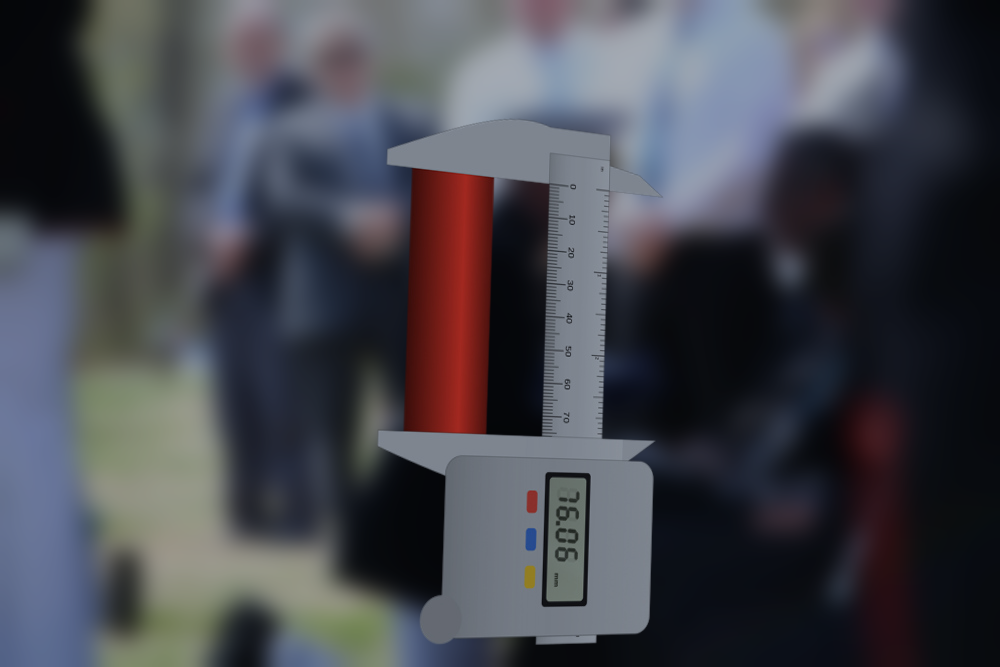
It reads 76.06 mm
